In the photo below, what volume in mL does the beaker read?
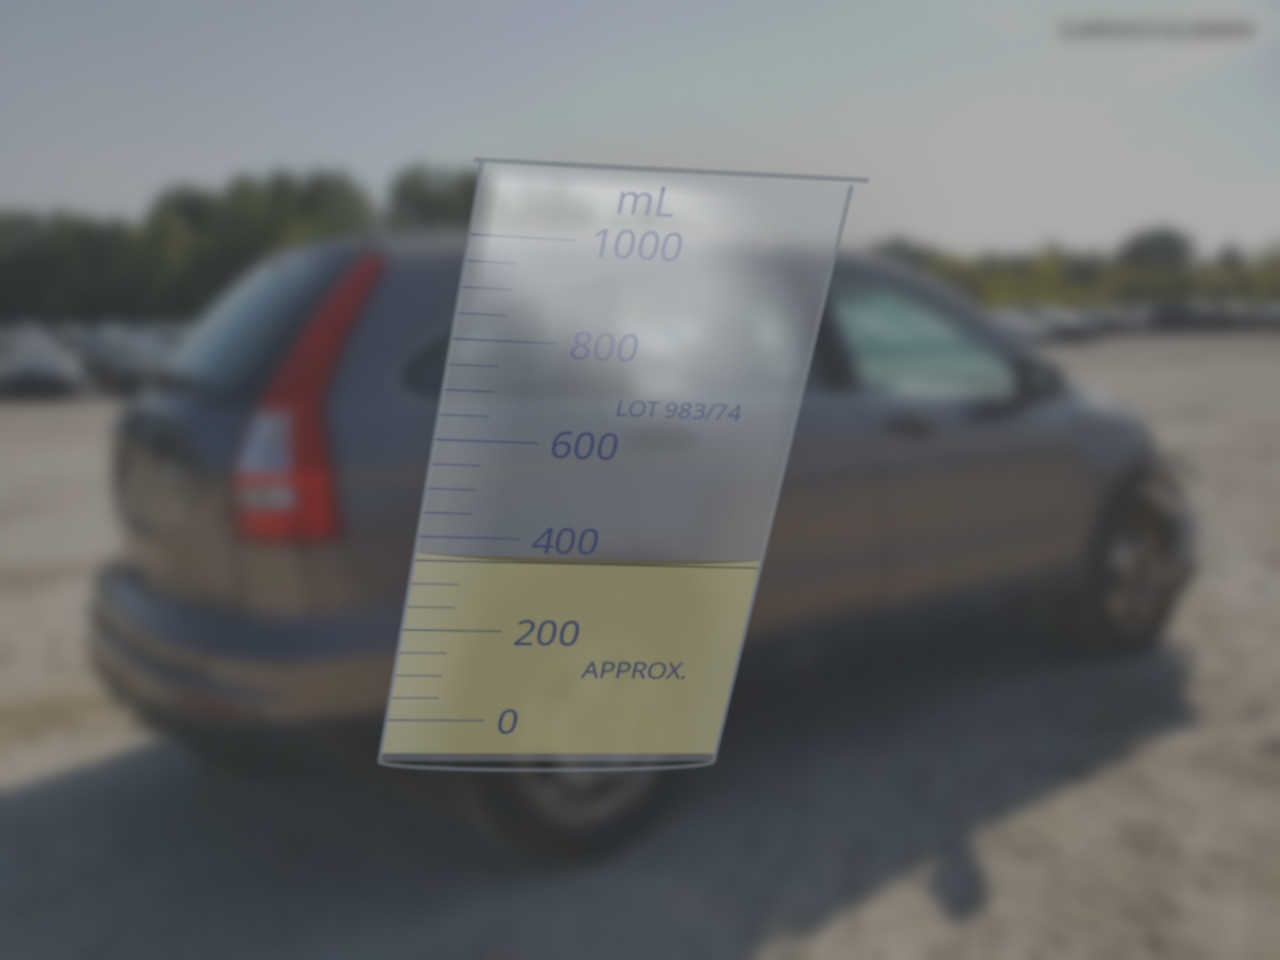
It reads 350 mL
